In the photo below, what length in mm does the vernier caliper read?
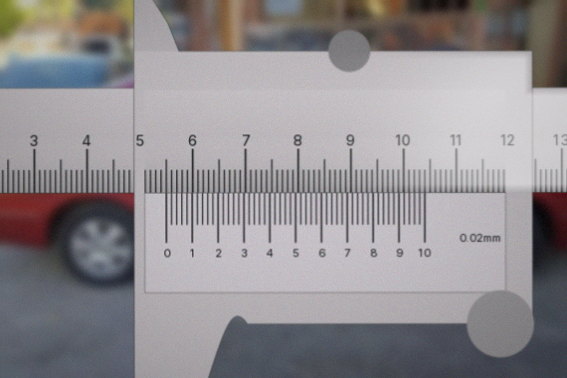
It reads 55.0 mm
